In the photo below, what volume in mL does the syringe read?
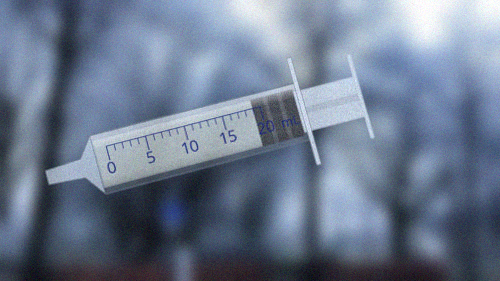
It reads 19 mL
